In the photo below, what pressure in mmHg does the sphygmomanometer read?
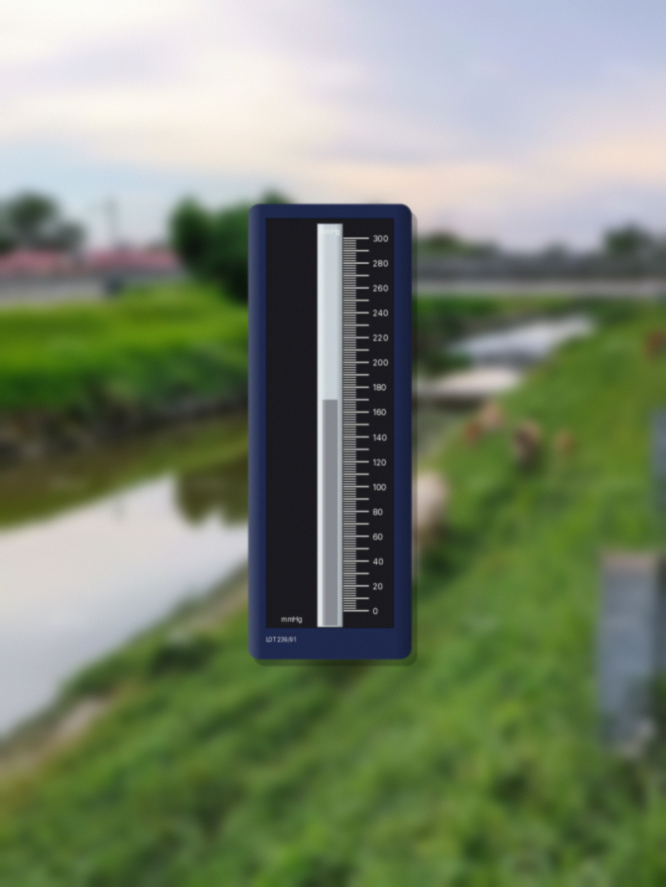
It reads 170 mmHg
